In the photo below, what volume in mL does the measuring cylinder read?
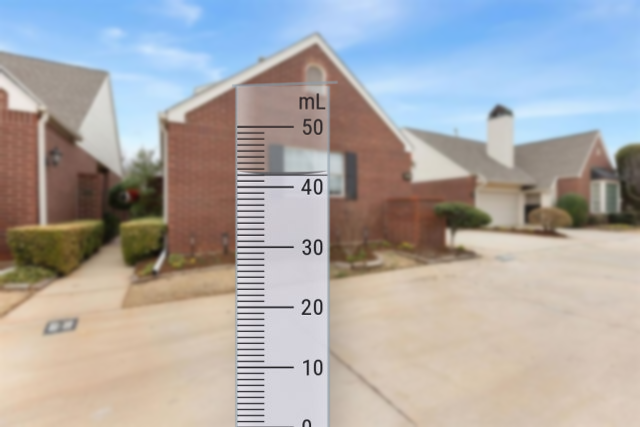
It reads 42 mL
